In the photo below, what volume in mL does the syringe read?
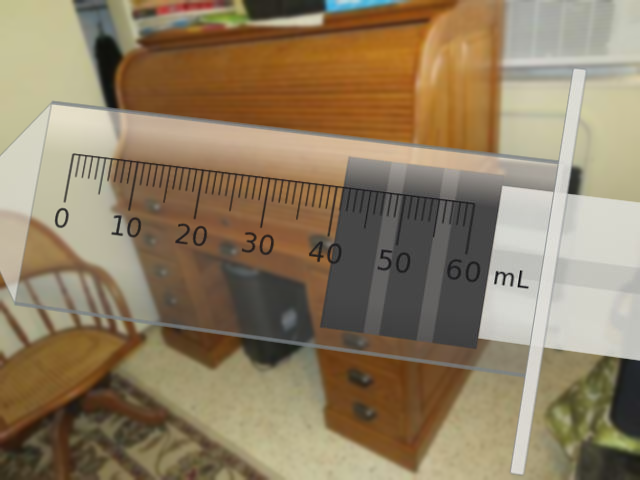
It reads 41 mL
